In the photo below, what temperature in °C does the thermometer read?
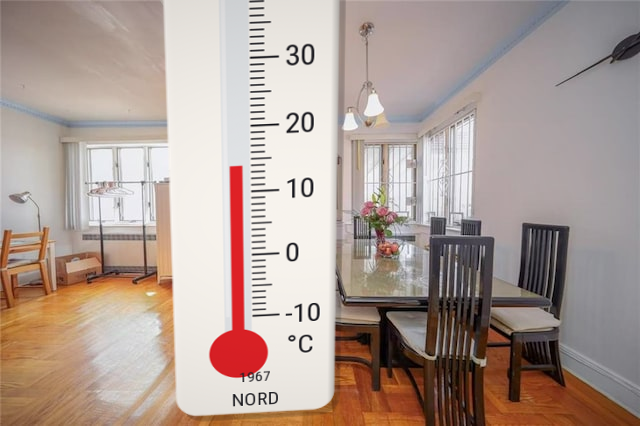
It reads 14 °C
